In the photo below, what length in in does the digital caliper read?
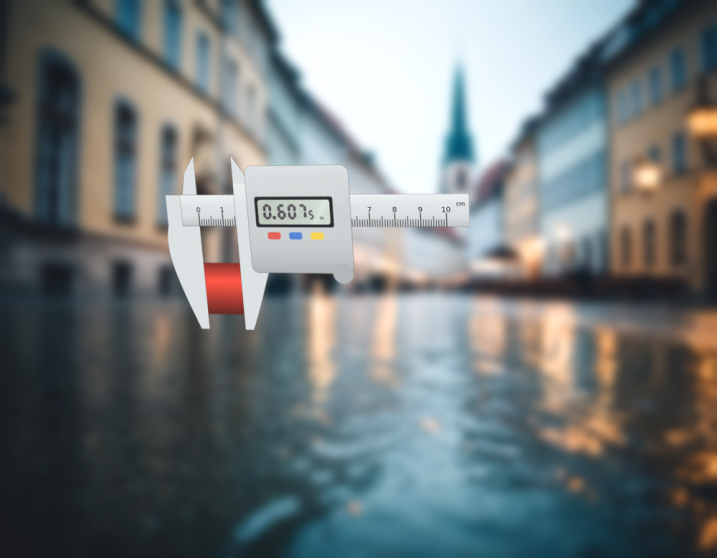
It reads 0.6075 in
